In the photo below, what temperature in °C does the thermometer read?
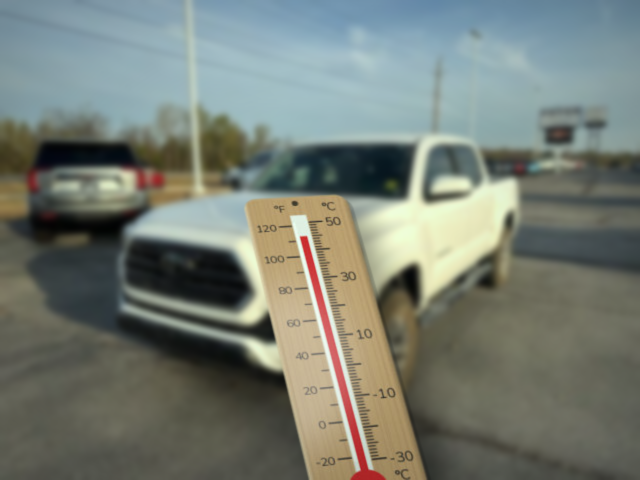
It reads 45 °C
